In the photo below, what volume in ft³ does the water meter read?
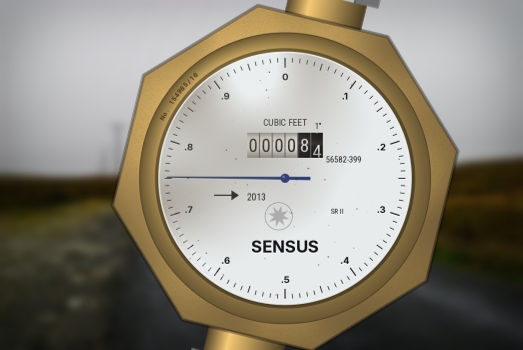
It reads 83.75 ft³
